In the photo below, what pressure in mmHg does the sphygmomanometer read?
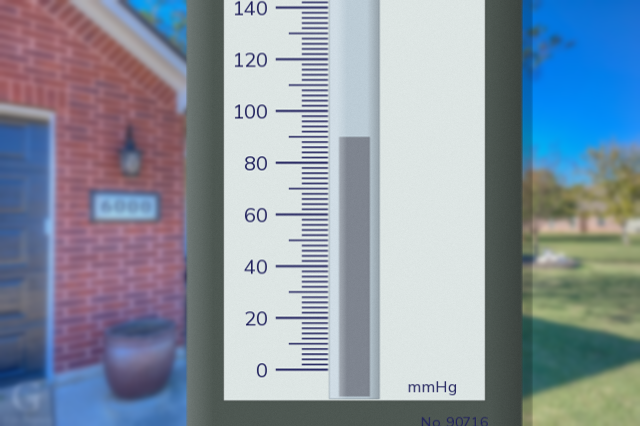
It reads 90 mmHg
